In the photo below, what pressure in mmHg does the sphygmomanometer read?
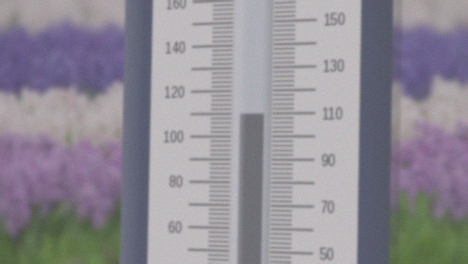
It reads 110 mmHg
